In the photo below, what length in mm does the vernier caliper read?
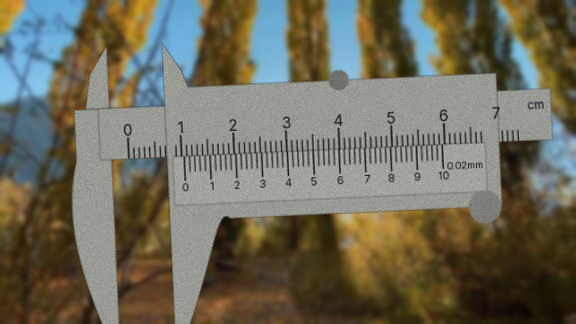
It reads 10.5 mm
